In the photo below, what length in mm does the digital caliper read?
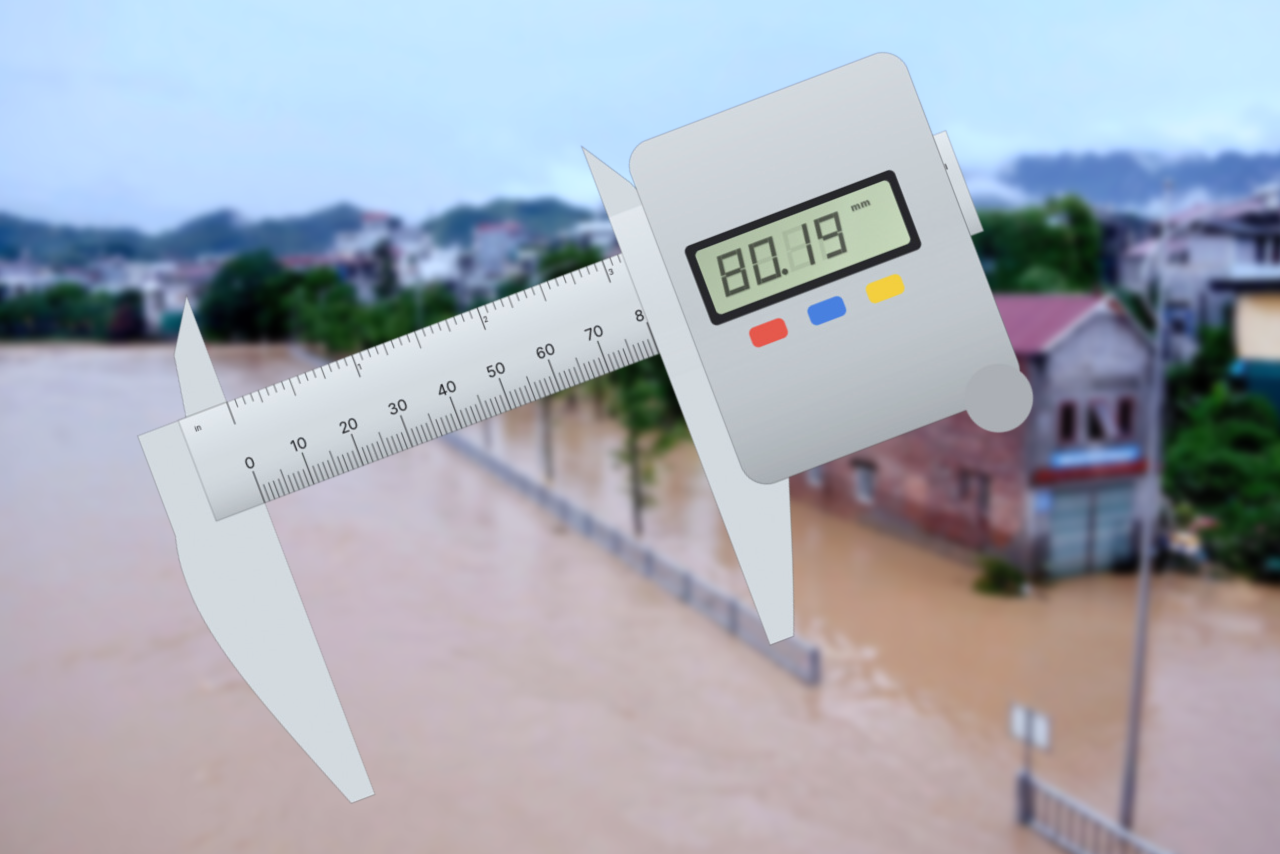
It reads 80.19 mm
